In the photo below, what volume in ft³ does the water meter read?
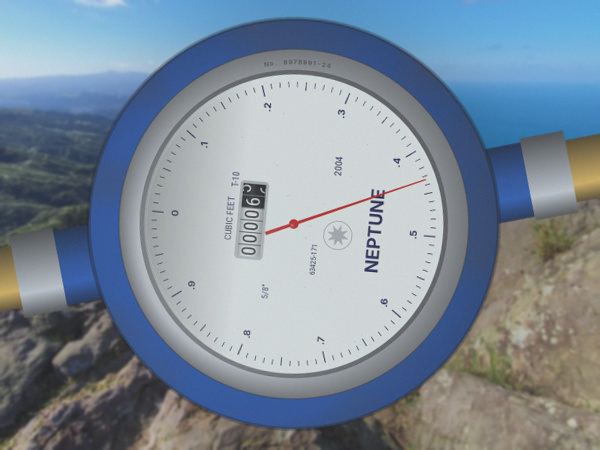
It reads 65.43 ft³
